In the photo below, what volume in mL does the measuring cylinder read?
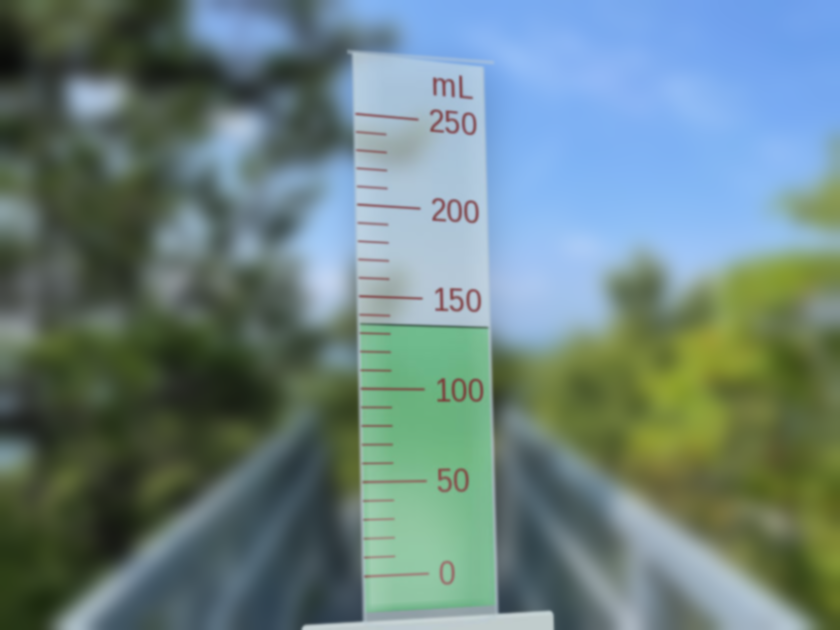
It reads 135 mL
